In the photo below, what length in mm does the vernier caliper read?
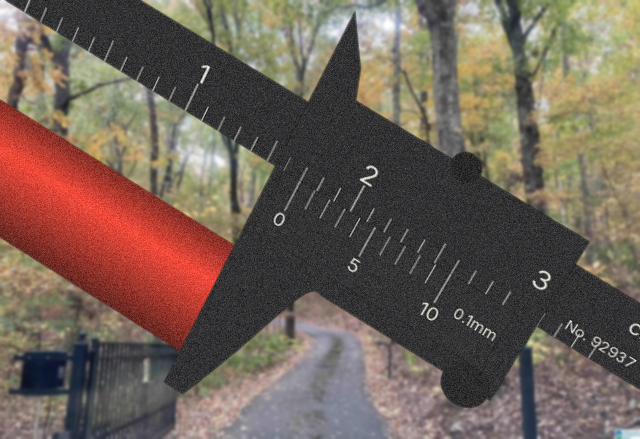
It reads 17.0 mm
